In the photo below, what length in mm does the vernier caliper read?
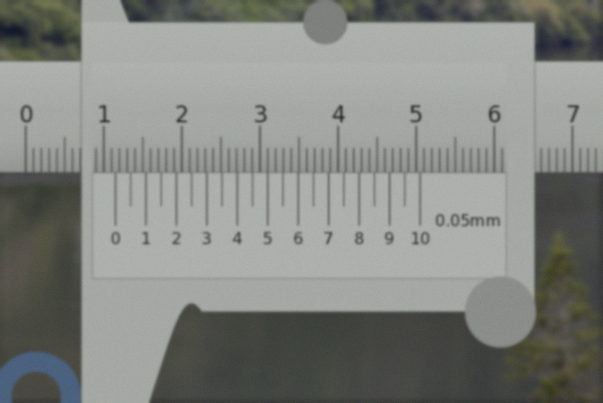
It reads 11.5 mm
